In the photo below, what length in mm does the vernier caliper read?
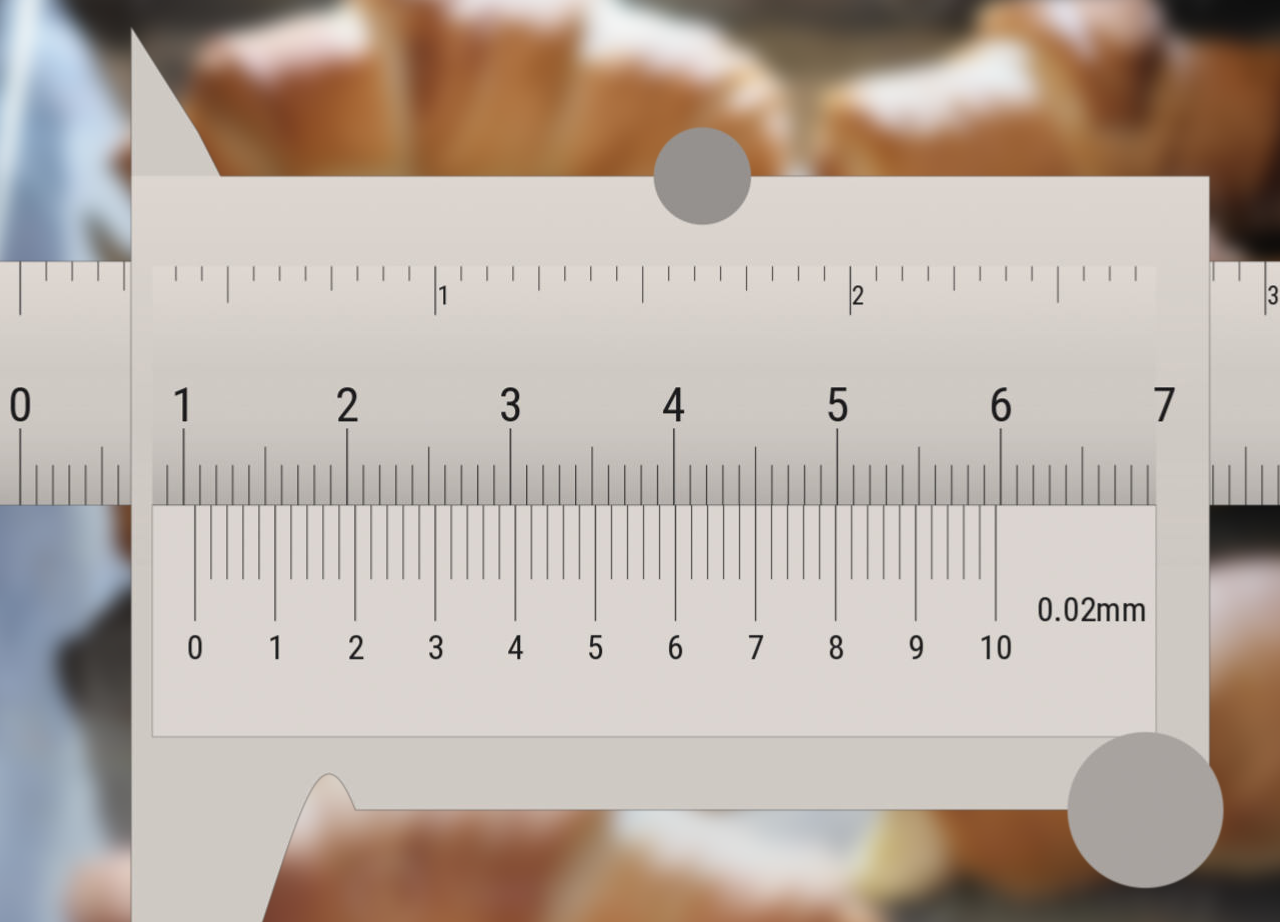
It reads 10.7 mm
